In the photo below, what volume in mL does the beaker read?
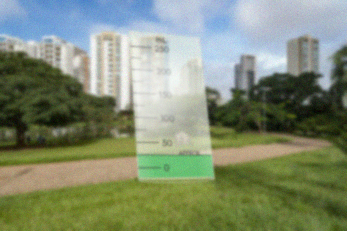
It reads 25 mL
